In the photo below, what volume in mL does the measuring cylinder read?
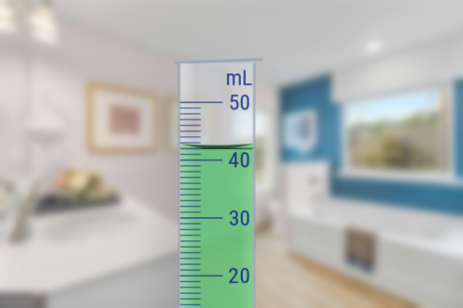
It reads 42 mL
